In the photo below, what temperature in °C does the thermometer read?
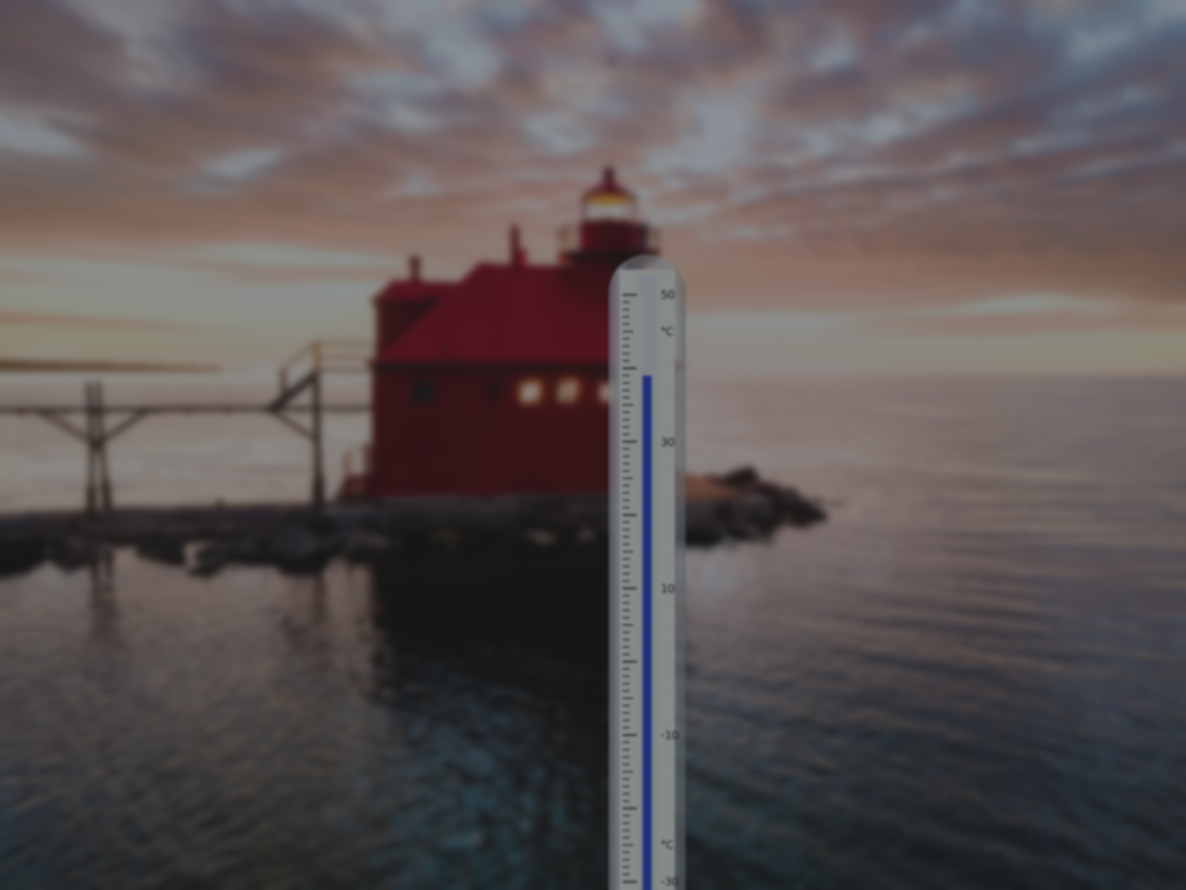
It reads 39 °C
